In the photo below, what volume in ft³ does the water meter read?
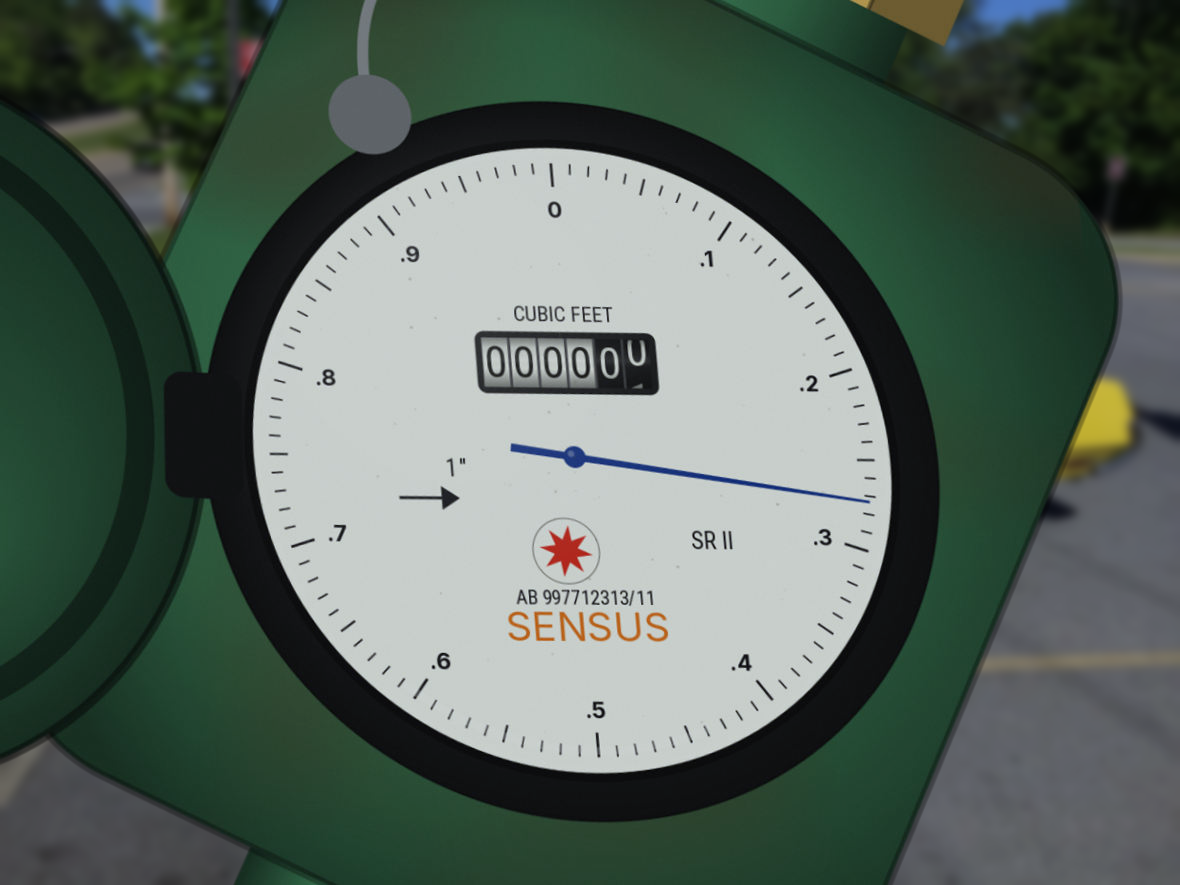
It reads 0.27 ft³
